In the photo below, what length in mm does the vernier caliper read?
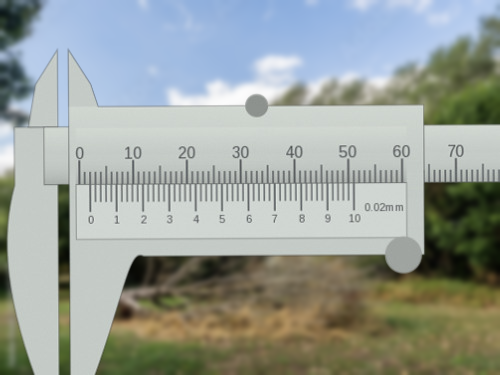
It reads 2.0 mm
